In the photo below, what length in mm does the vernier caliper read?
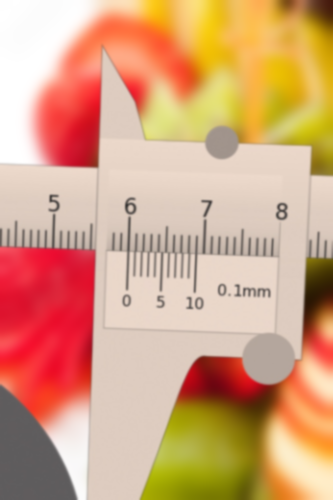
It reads 60.0 mm
